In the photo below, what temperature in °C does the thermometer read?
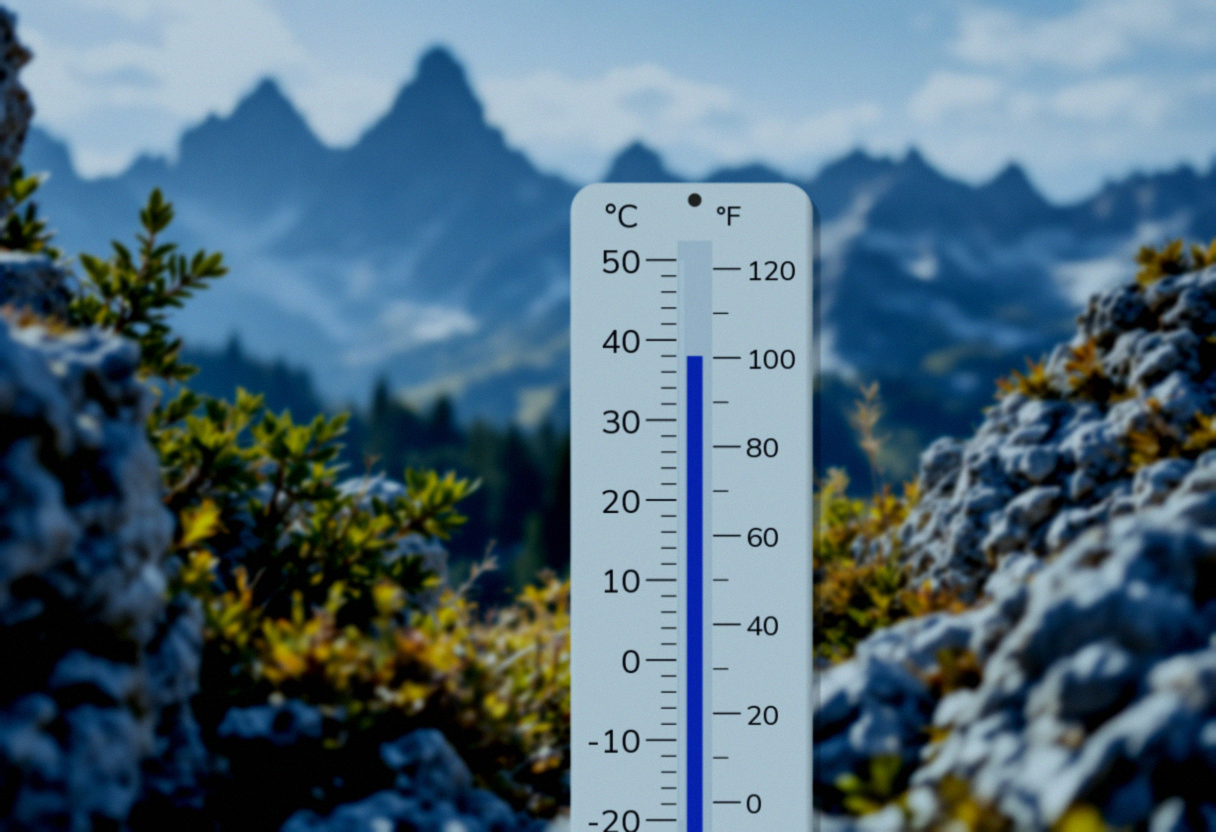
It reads 38 °C
